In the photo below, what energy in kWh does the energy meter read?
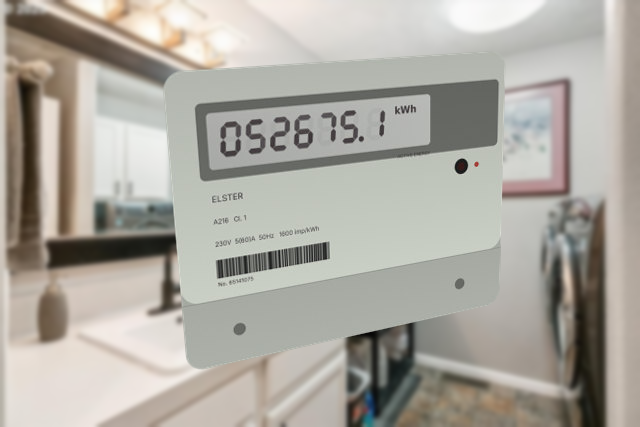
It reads 52675.1 kWh
